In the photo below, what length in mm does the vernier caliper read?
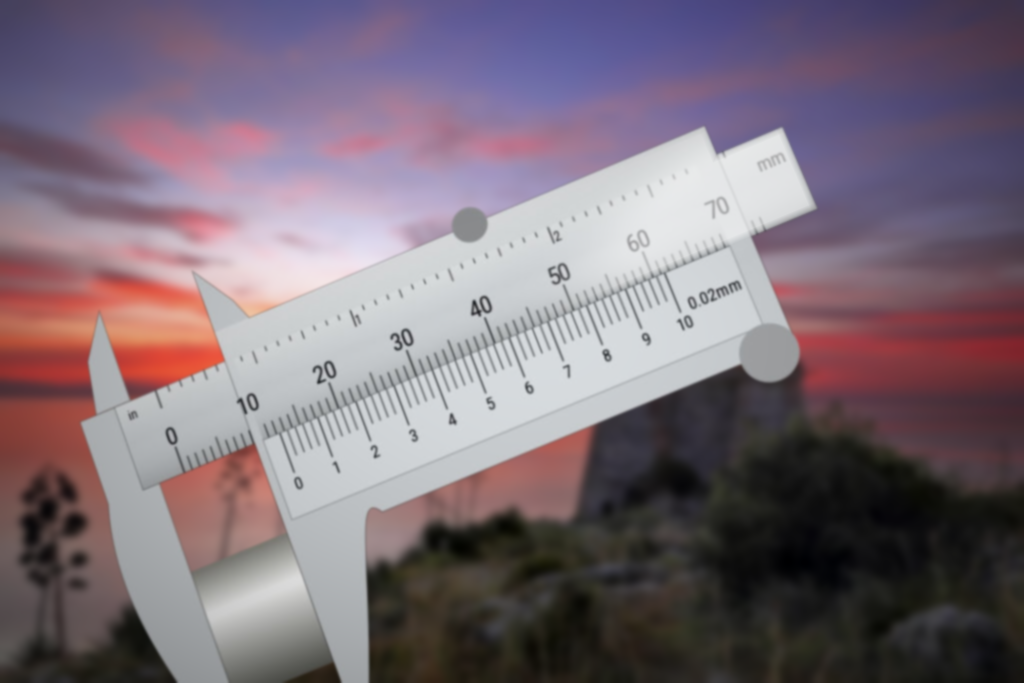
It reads 12.4 mm
